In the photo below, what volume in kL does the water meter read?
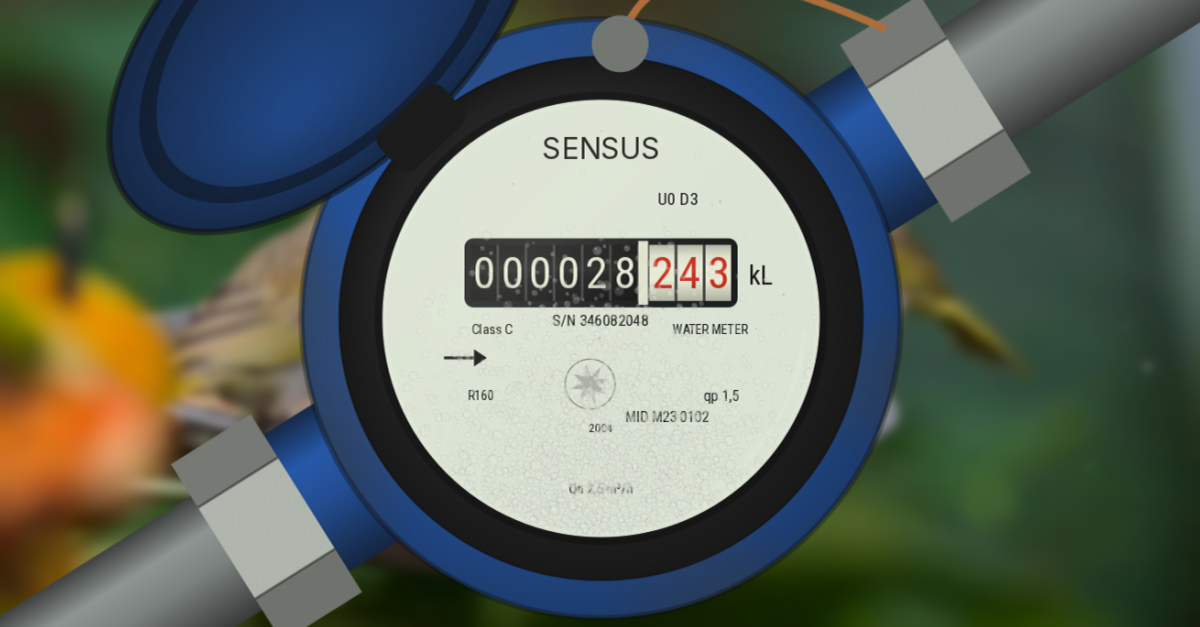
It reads 28.243 kL
